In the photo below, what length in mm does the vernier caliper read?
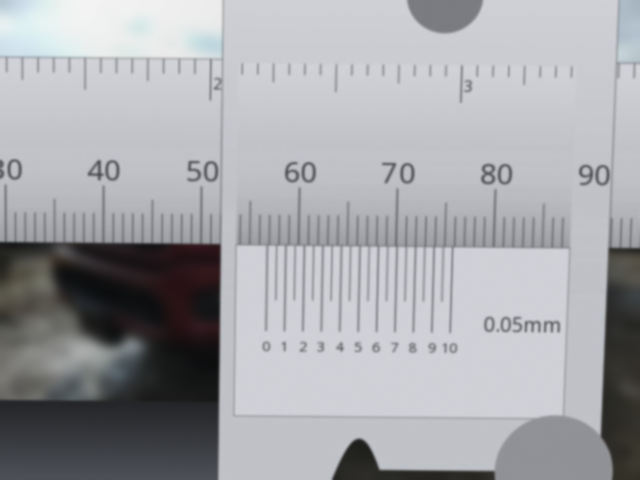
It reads 56.8 mm
